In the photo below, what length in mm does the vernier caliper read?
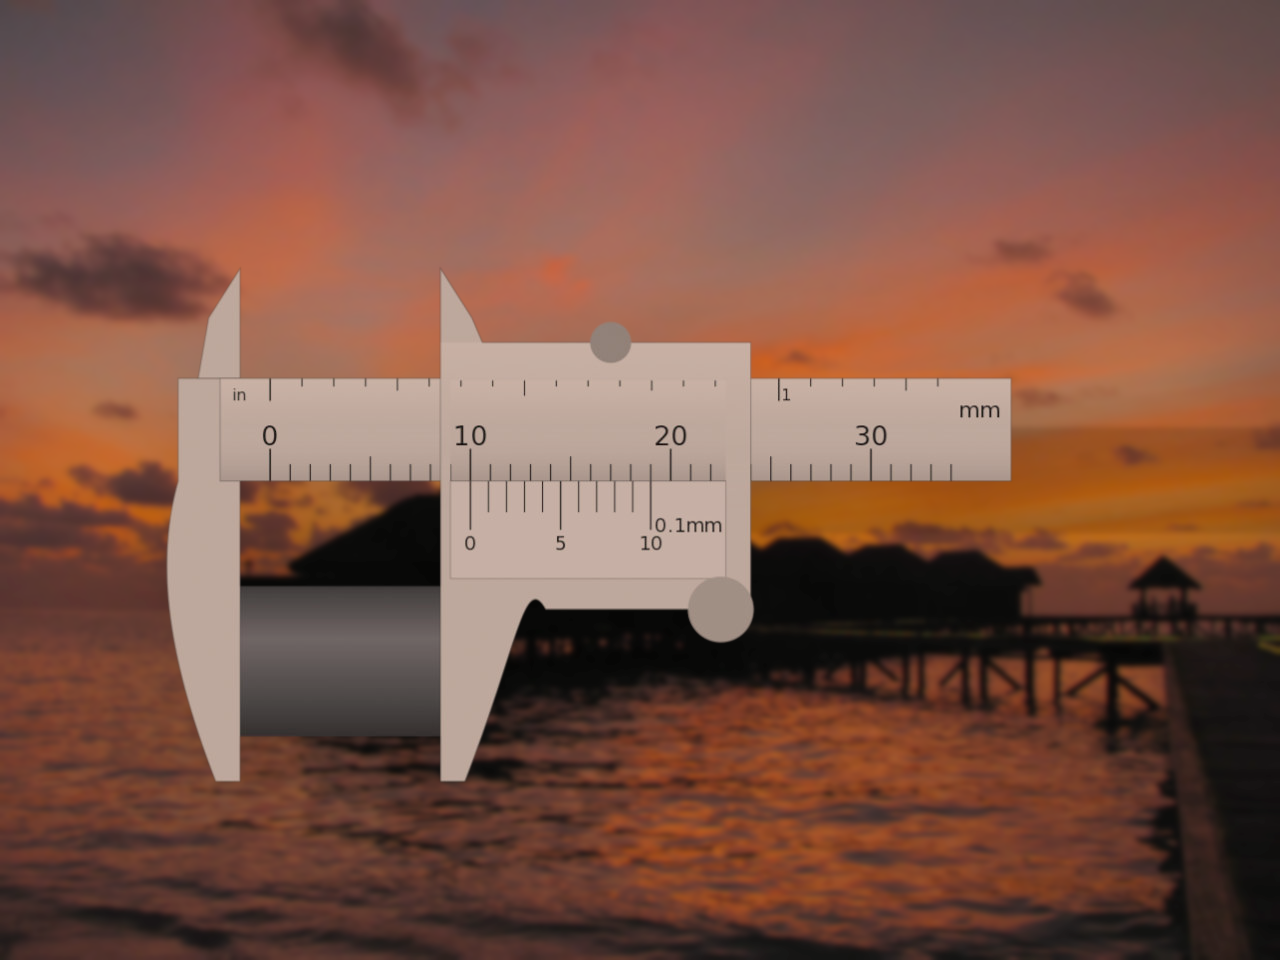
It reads 10.0 mm
